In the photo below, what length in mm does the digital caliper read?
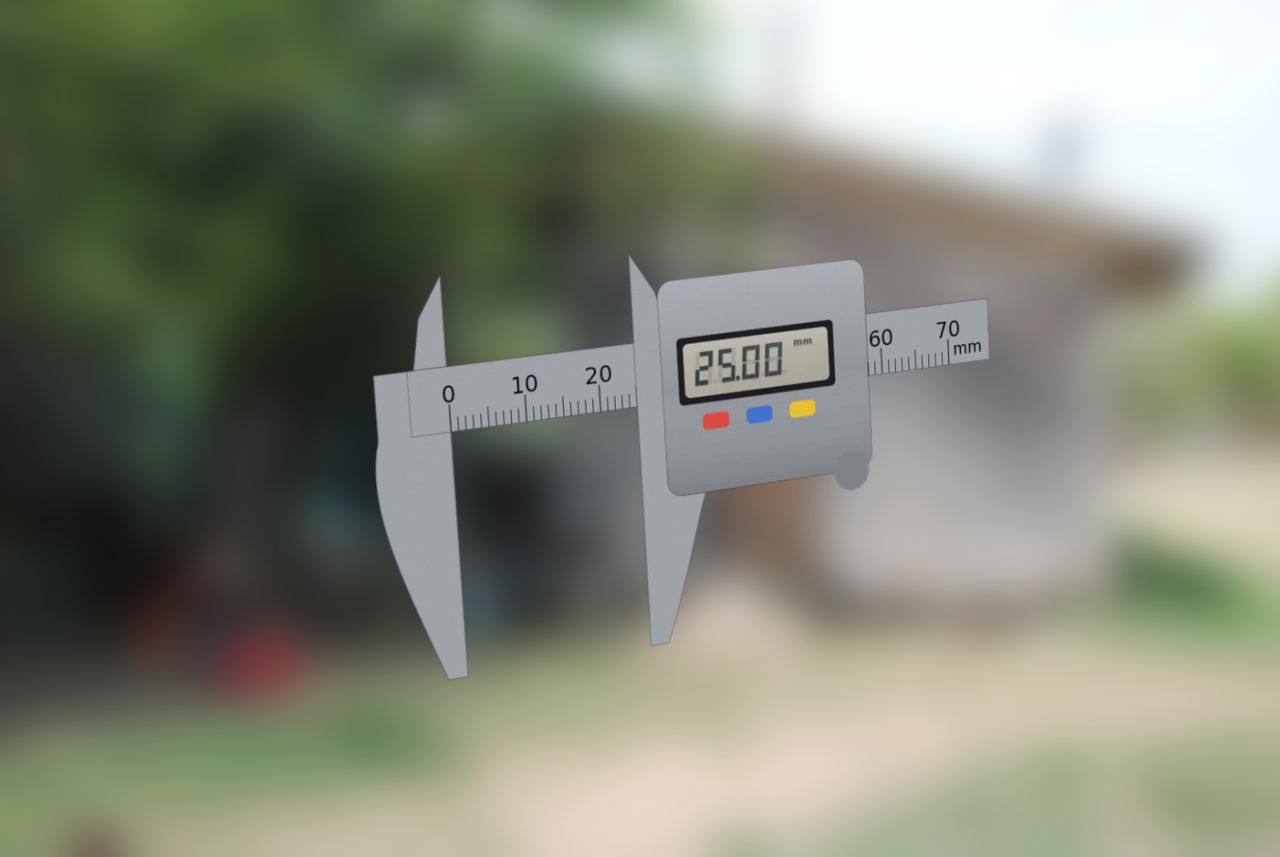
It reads 25.00 mm
